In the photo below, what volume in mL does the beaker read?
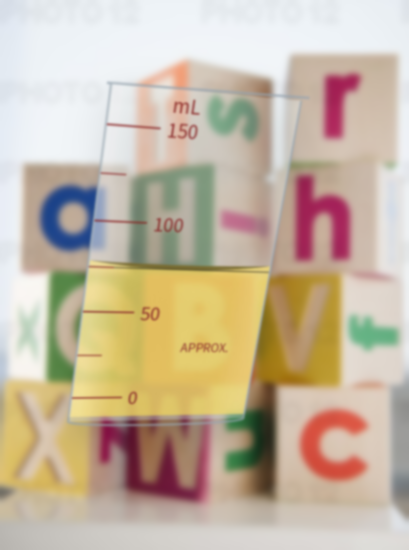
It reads 75 mL
